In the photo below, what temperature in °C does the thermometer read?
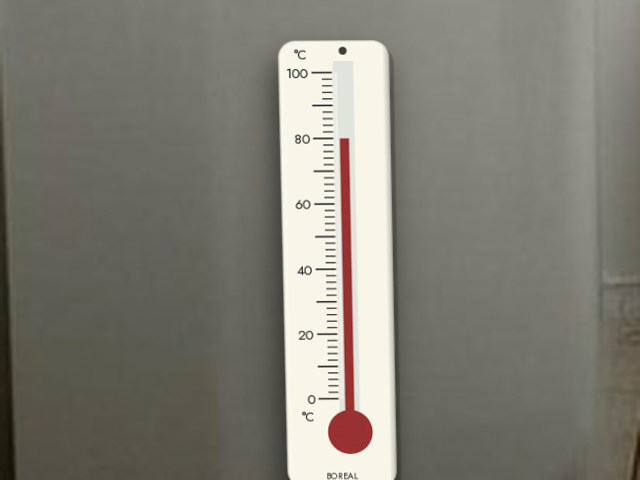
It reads 80 °C
